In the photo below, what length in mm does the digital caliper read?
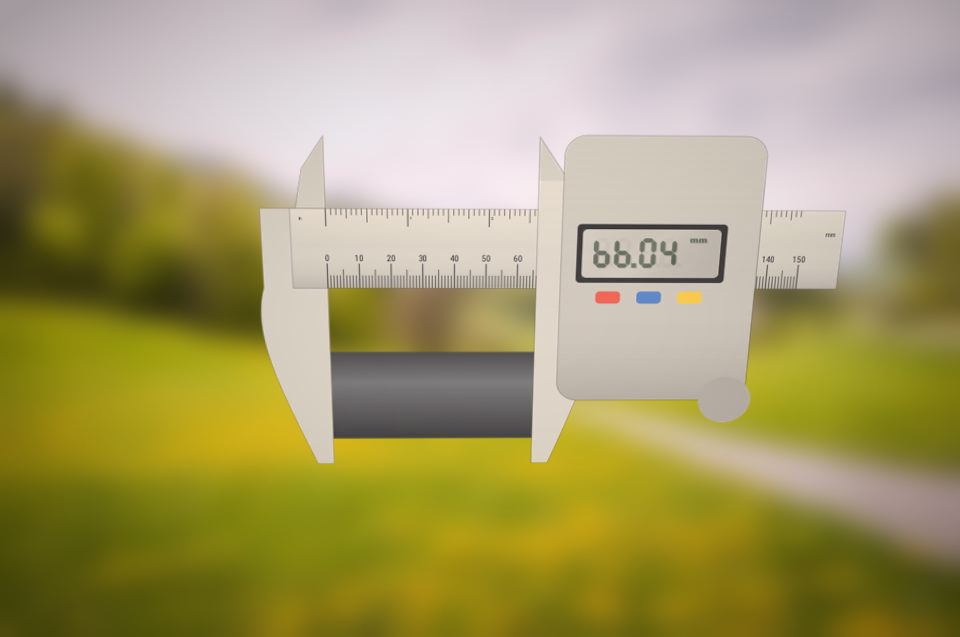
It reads 66.04 mm
